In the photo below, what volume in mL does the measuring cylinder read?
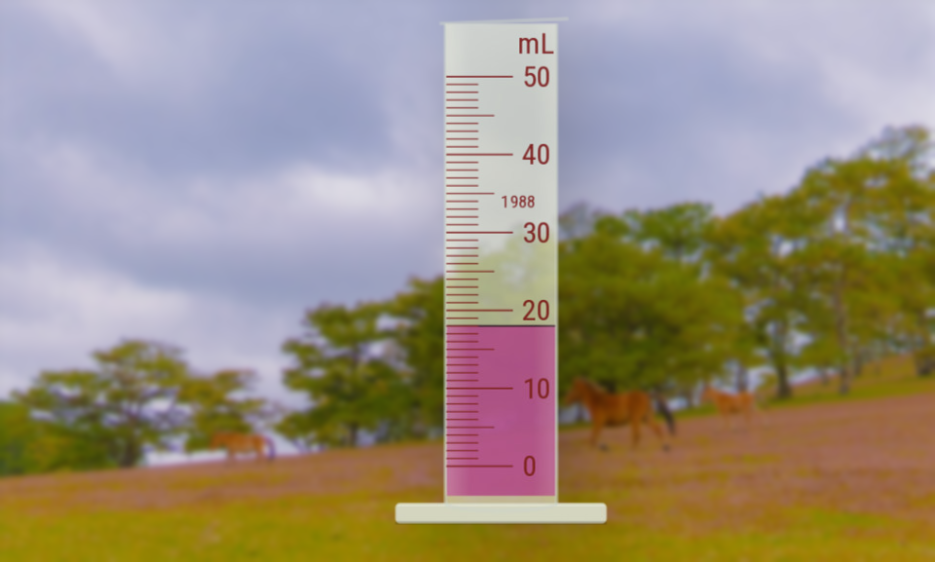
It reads 18 mL
